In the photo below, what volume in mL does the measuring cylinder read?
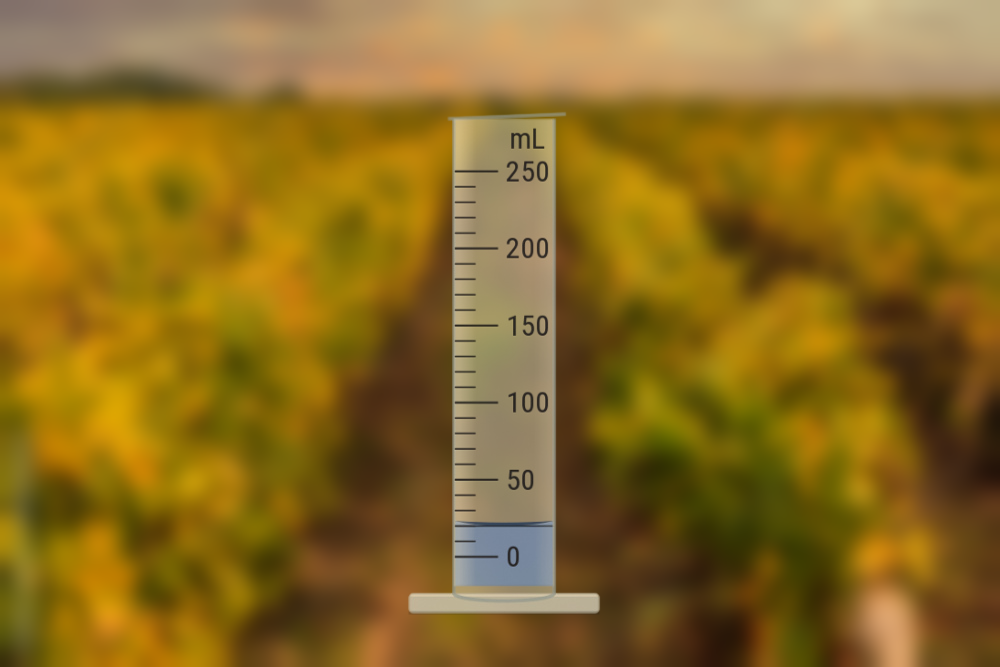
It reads 20 mL
